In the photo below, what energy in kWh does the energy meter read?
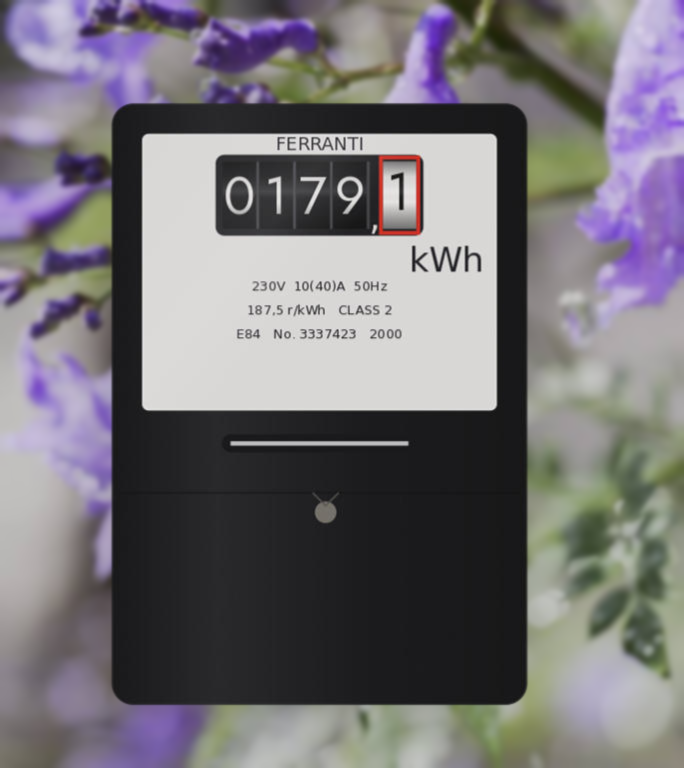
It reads 179.1 kWh
